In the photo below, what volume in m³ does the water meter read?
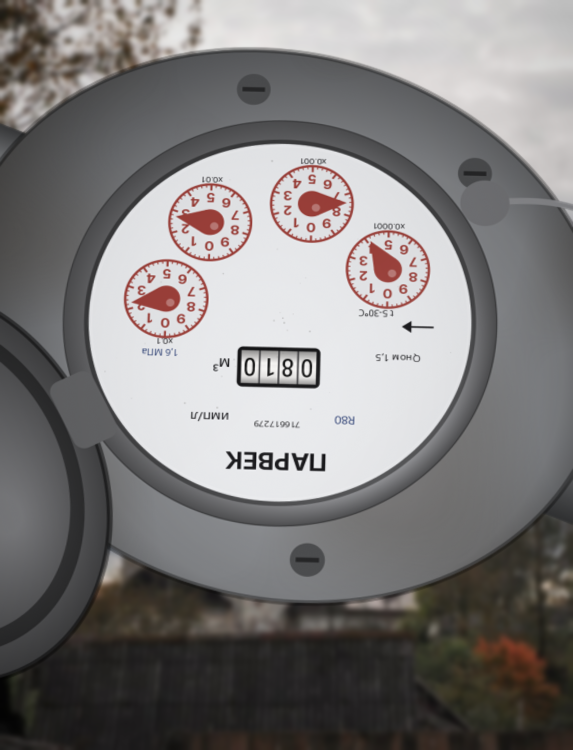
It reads 810.2274 m³
